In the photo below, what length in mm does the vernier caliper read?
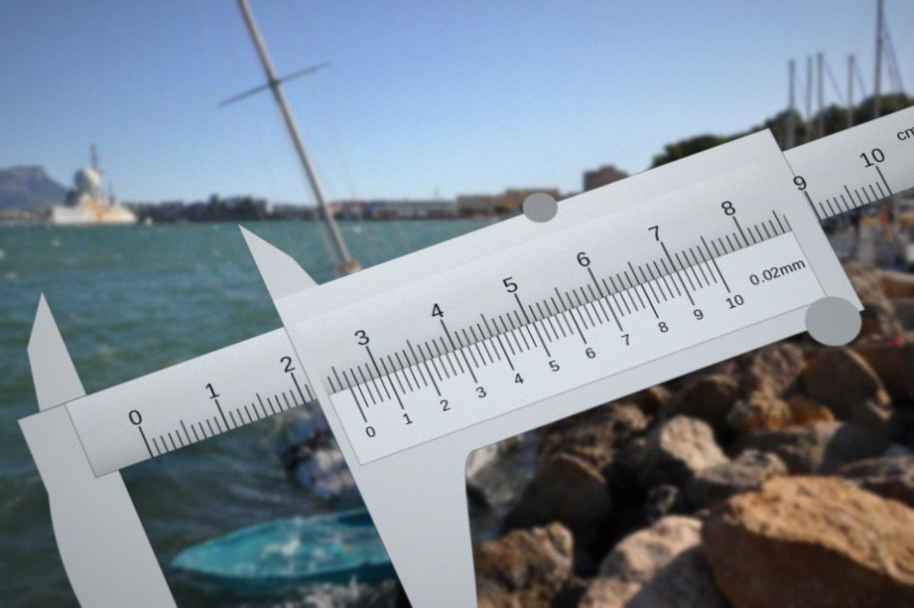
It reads 26.0 mm
